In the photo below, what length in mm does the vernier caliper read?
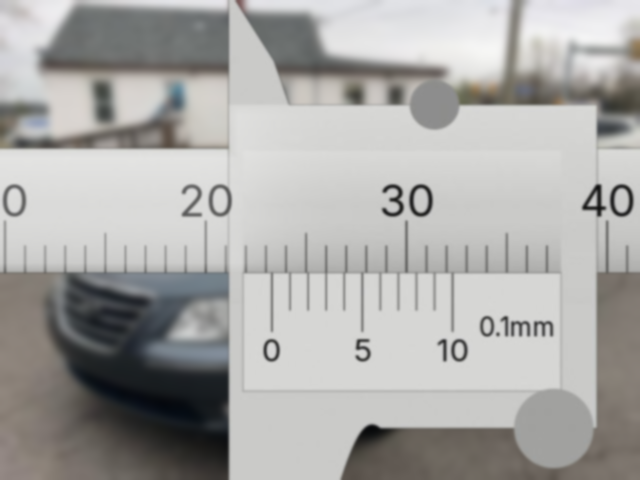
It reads 23.3 mm
